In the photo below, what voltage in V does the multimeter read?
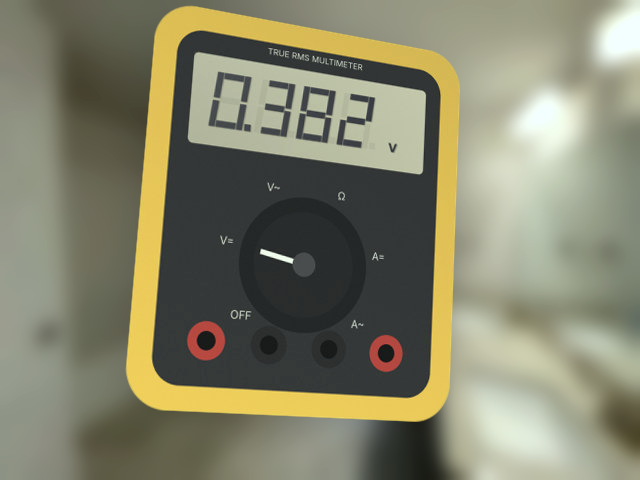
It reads 0.382 V
